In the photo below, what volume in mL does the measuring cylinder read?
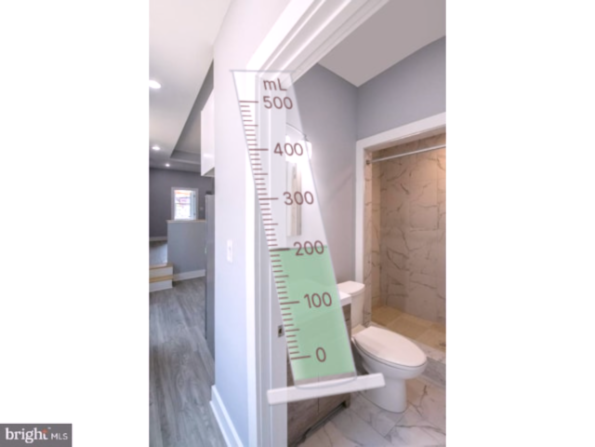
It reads 200 mL
